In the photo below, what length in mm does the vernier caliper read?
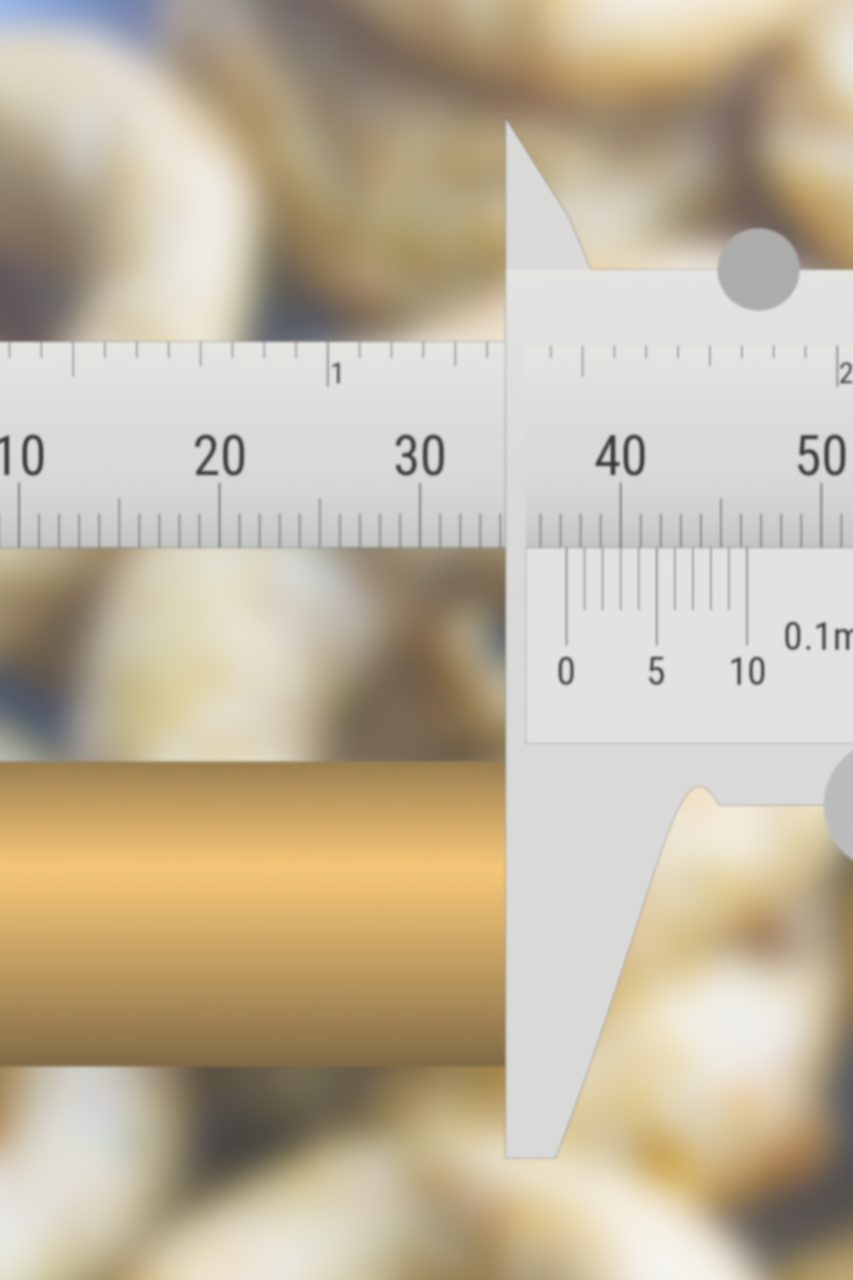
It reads 37.3 mm
